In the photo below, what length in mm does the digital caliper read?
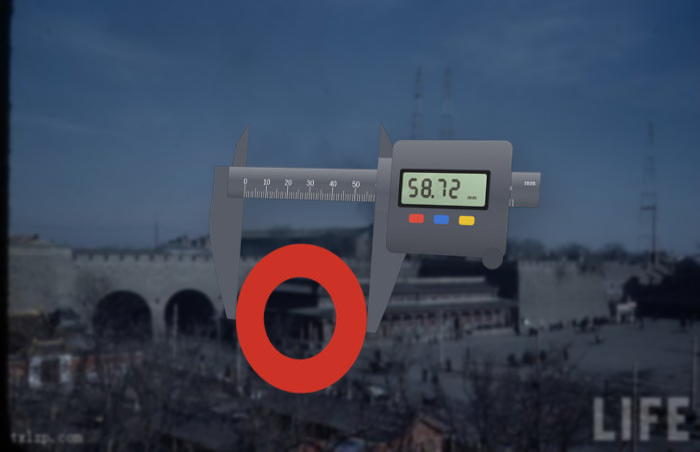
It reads 58.72 mm
